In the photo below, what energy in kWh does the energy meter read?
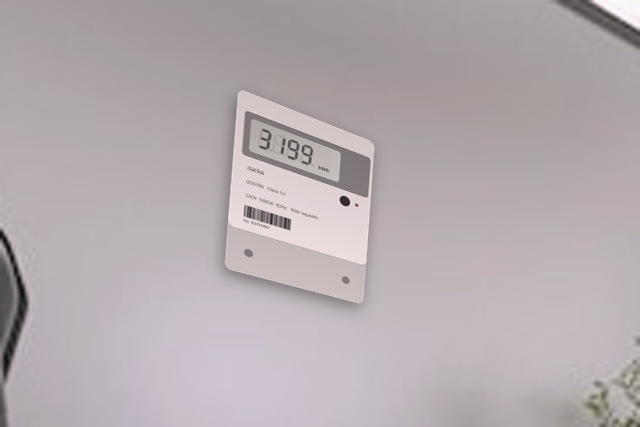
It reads 3199 kWh
